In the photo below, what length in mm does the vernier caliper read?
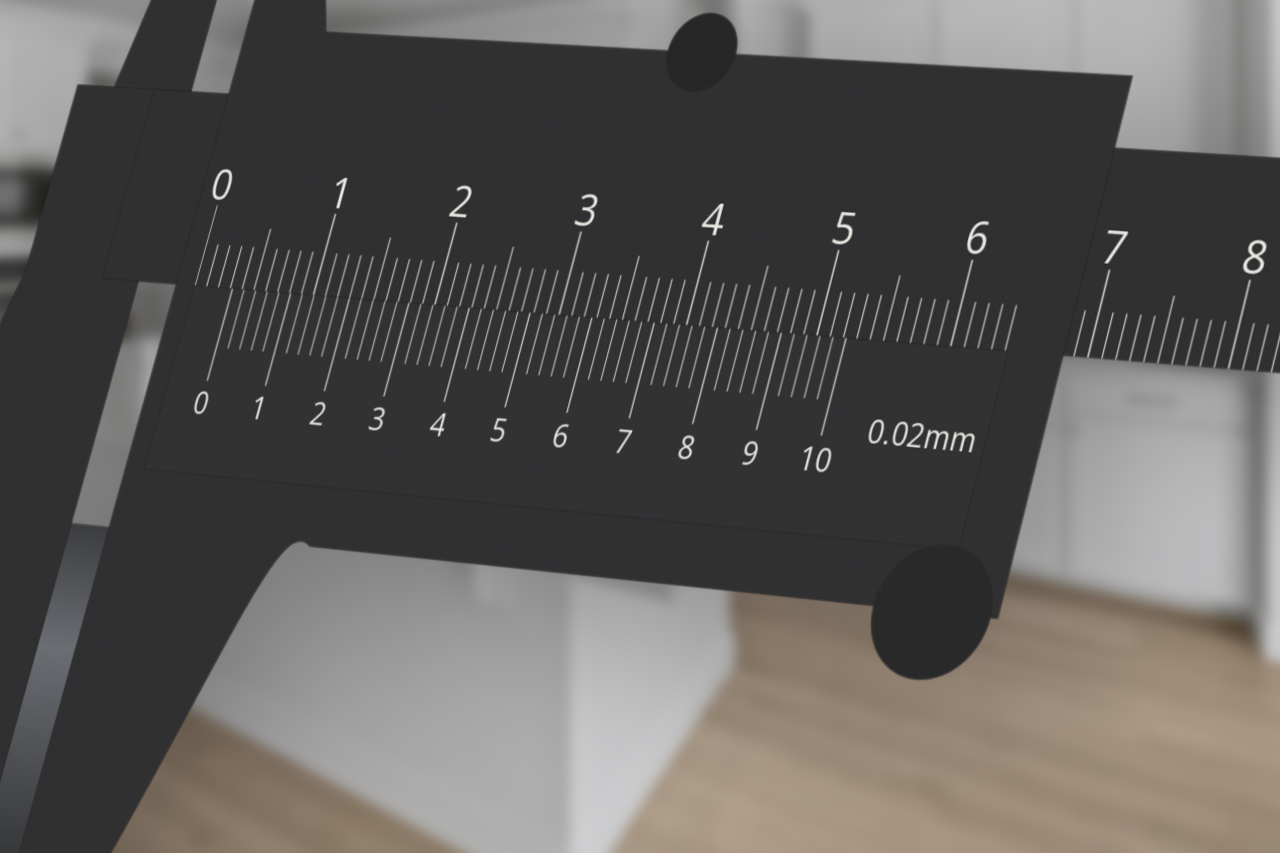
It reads 3.2 mm
